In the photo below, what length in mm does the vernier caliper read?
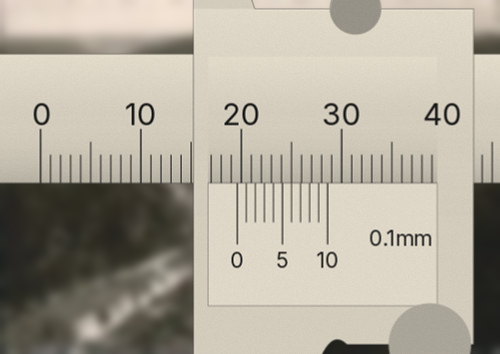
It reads 19.6 mm
